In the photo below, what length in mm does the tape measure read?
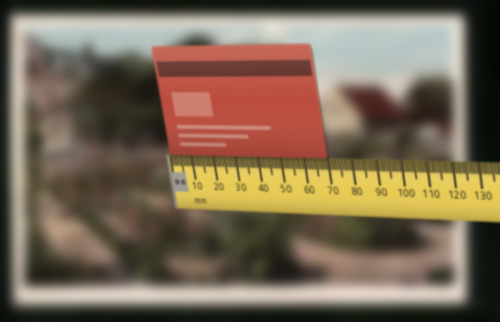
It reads 70 mm
